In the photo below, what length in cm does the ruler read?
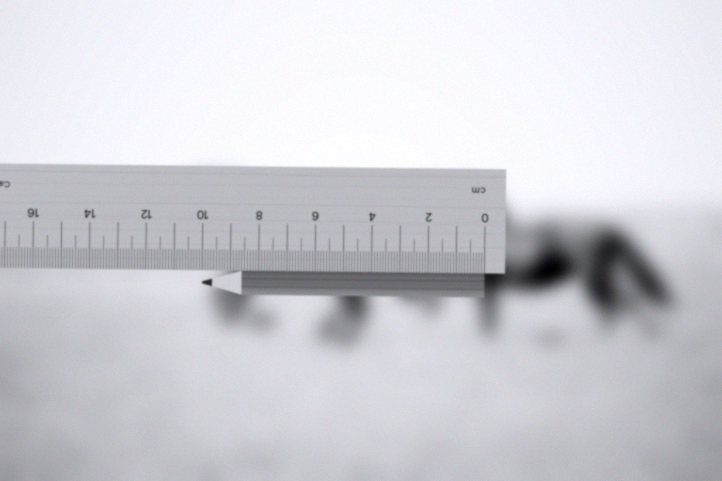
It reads 10 cm
